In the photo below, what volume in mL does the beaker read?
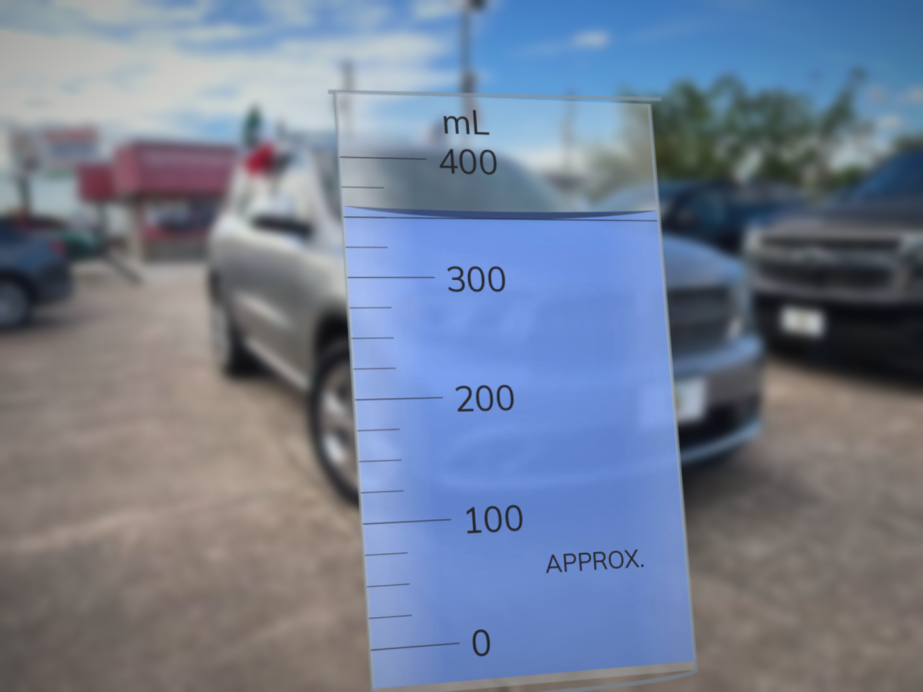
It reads 350 mL
